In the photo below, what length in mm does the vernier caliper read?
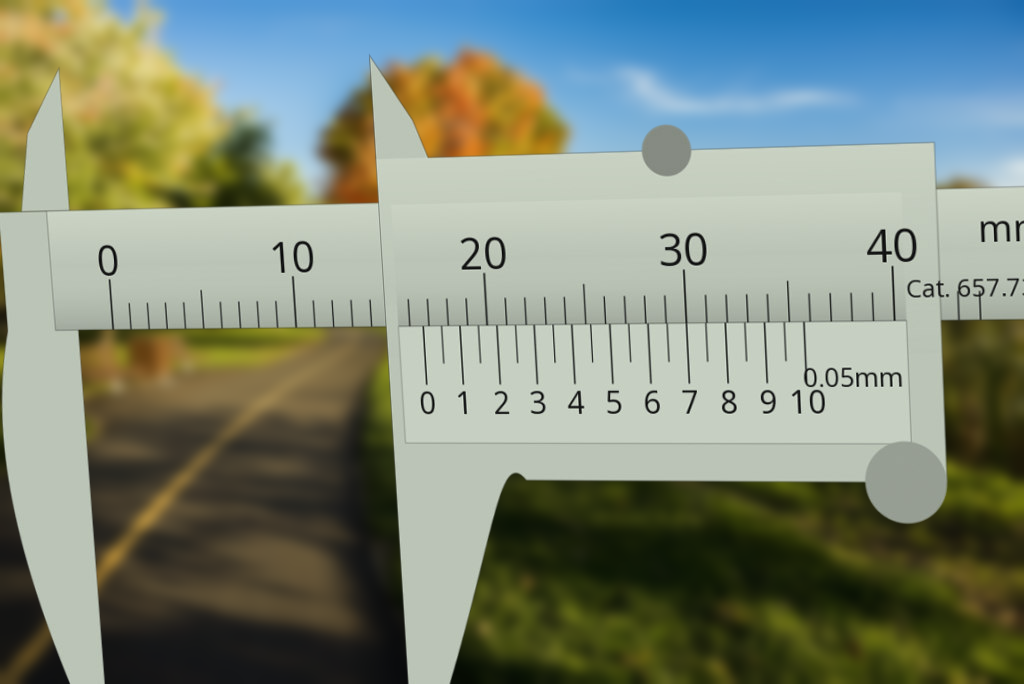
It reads 16.7 mm
